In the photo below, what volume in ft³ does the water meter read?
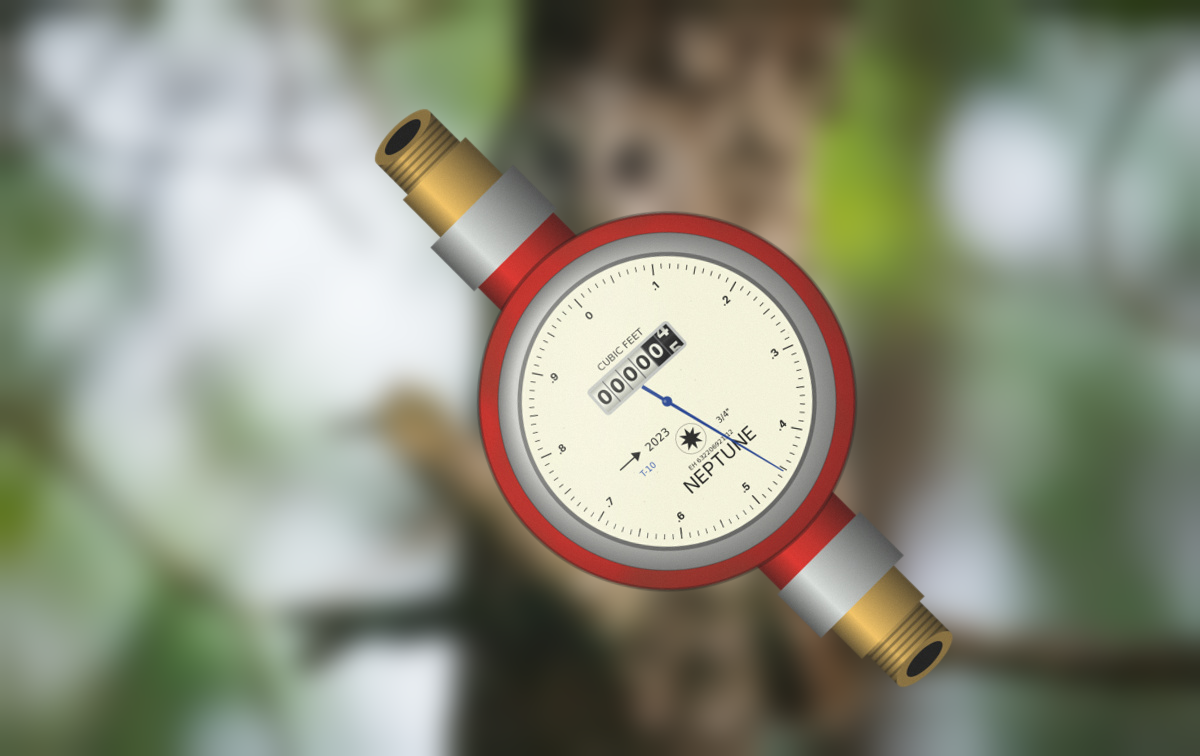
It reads 4.45 ft³
